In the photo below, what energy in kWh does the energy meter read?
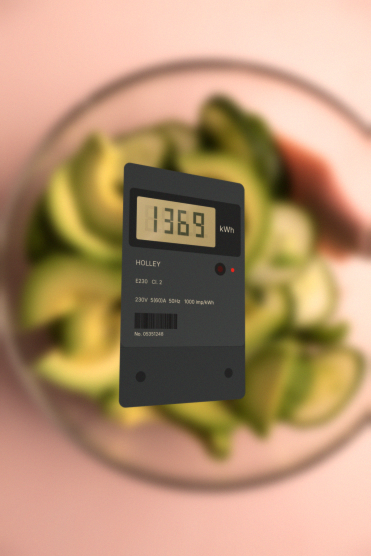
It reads 1369 kWh
